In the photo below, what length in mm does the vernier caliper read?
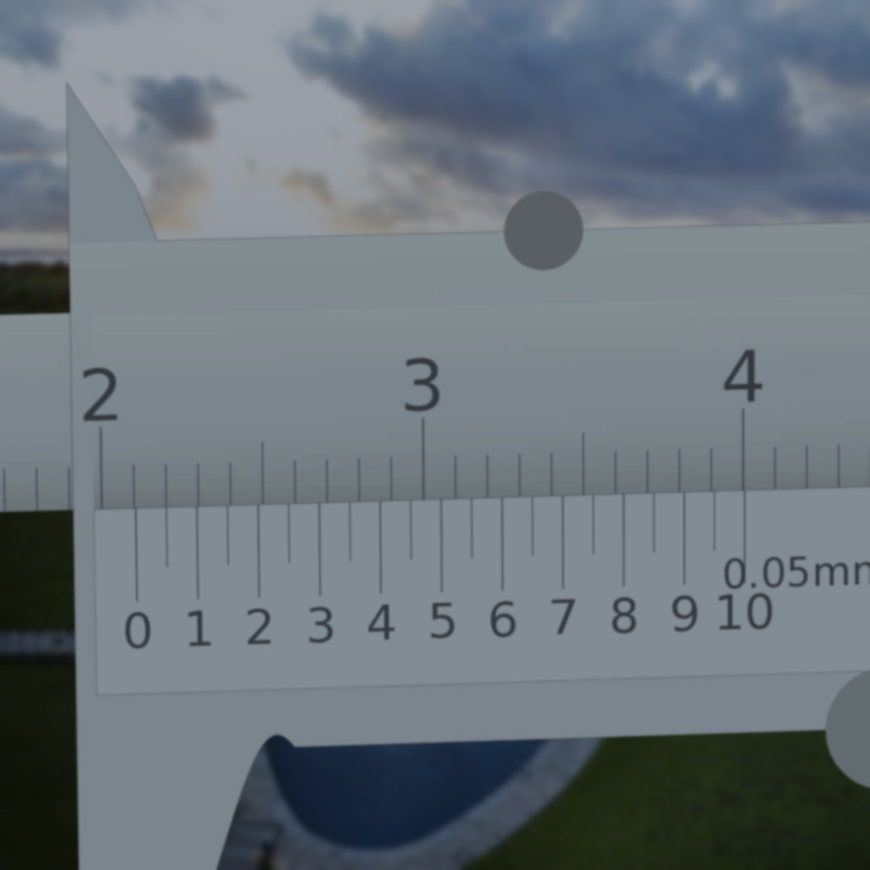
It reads 21.05 mm
